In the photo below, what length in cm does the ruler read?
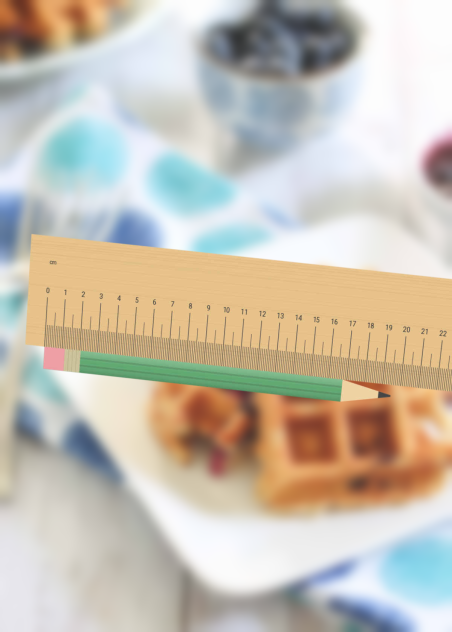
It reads 19.5 cm
